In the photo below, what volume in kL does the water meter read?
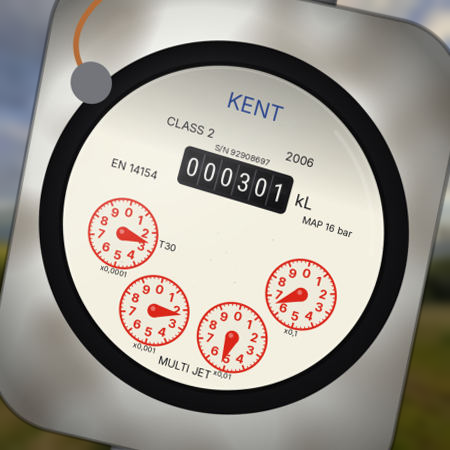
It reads 301.6522 kL
